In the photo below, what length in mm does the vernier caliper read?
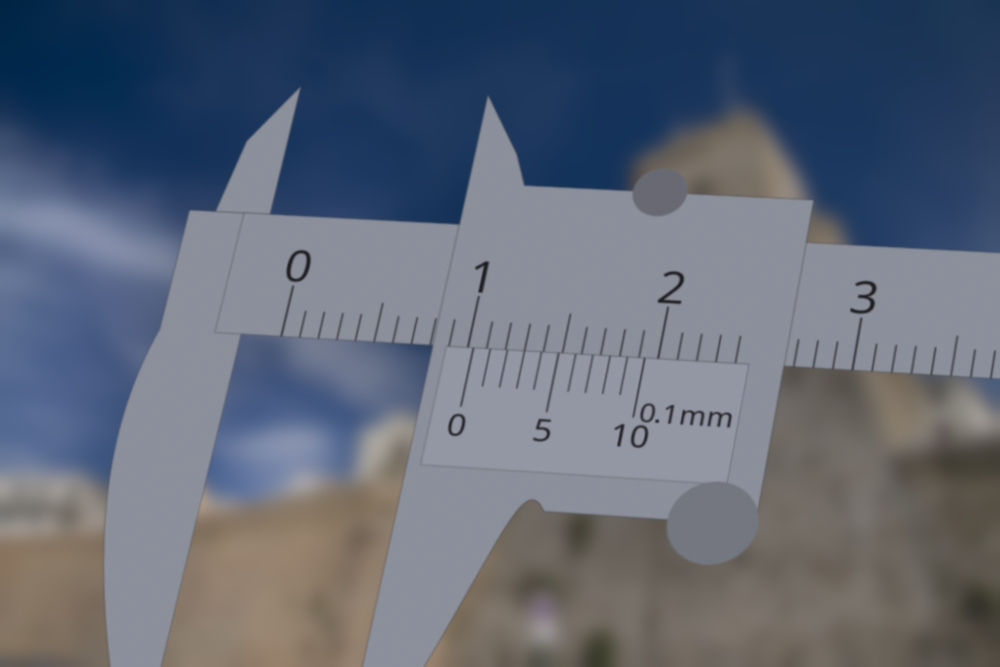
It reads 10.3 mm
